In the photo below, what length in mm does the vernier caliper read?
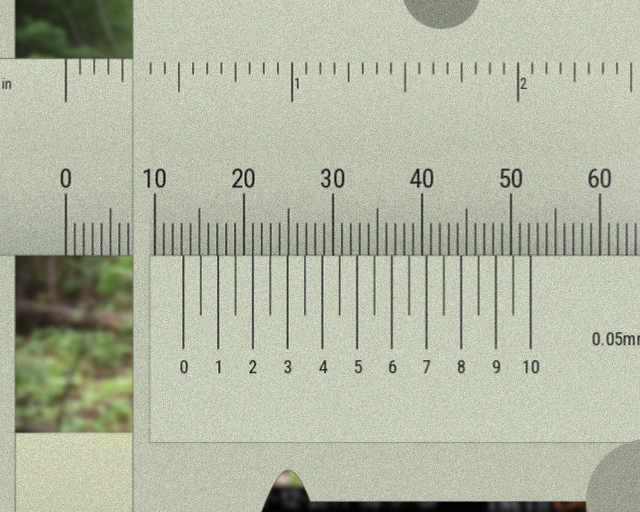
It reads 13.2 mm
